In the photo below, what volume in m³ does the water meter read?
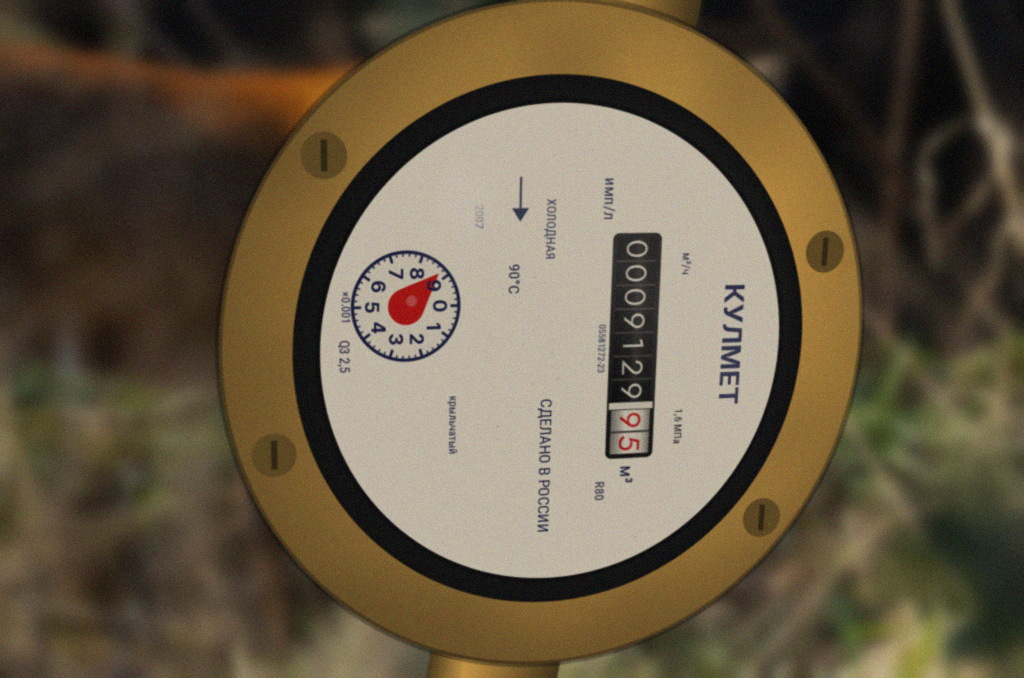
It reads 9129.958 m³
